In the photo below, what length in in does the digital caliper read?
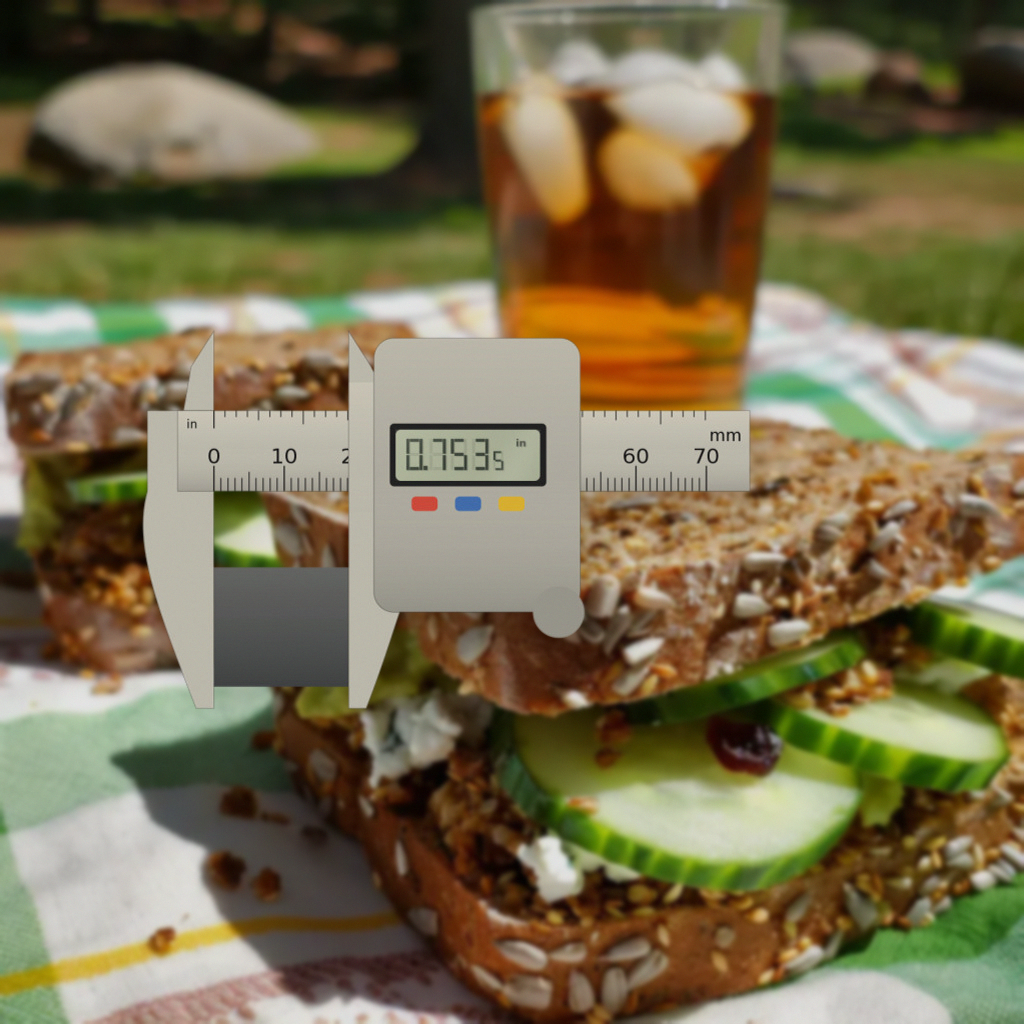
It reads 0.7535 in
